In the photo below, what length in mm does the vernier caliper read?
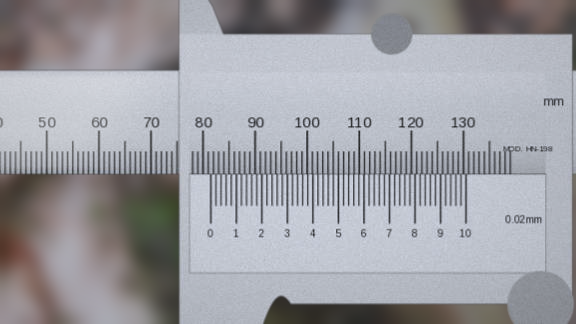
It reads 81.5 mm
